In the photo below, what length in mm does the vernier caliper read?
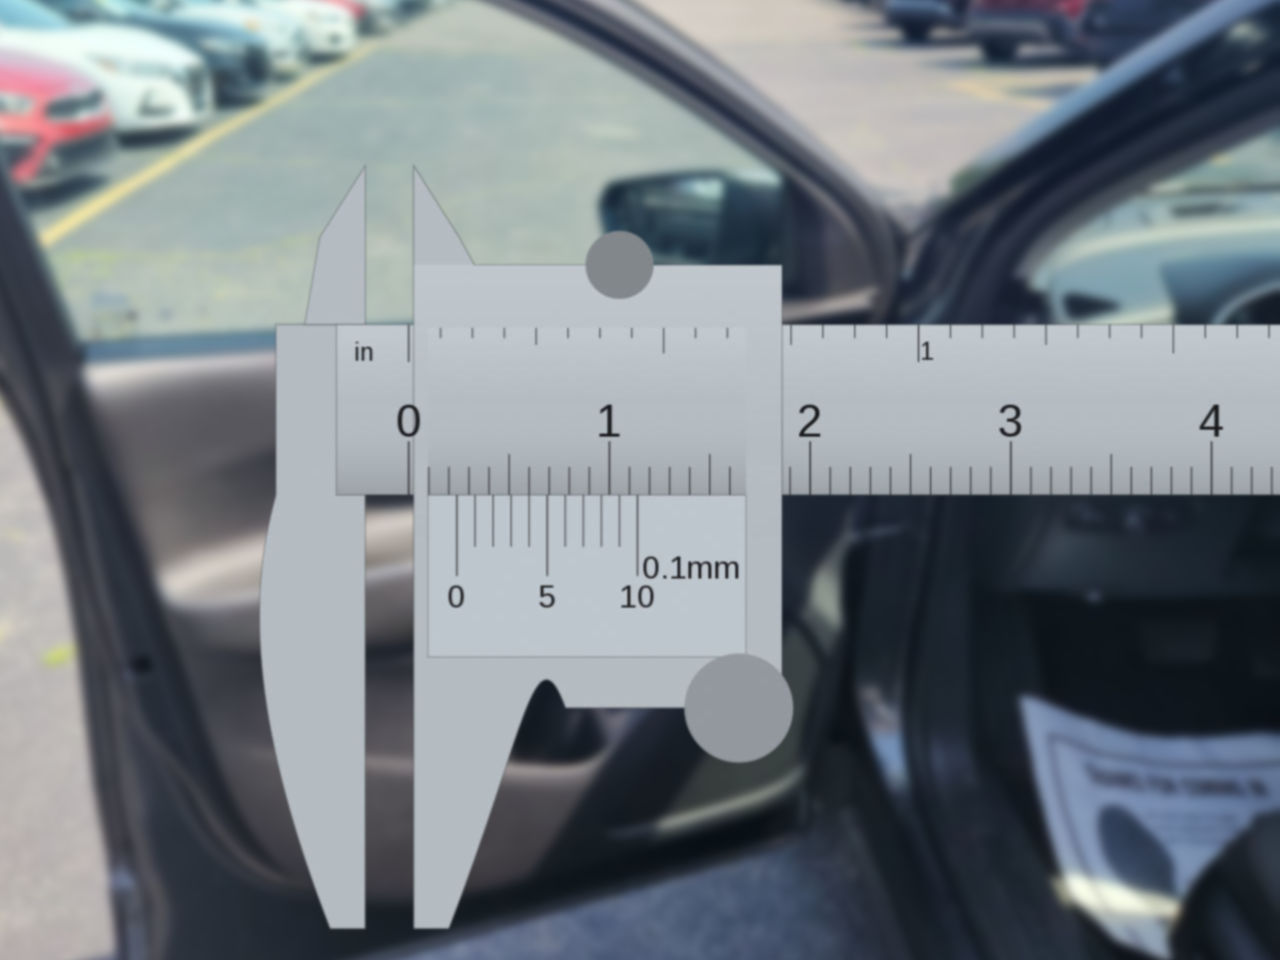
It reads 2.4 mm
